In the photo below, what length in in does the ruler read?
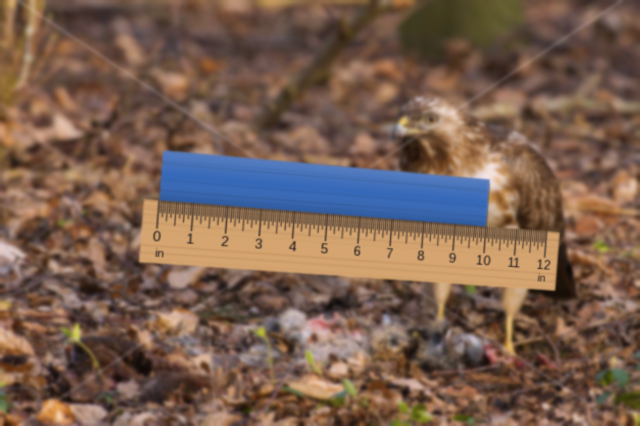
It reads 10 in
